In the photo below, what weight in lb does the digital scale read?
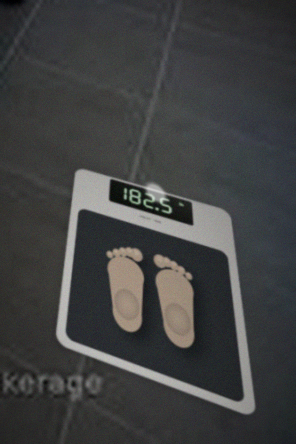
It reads 182.5 lb
